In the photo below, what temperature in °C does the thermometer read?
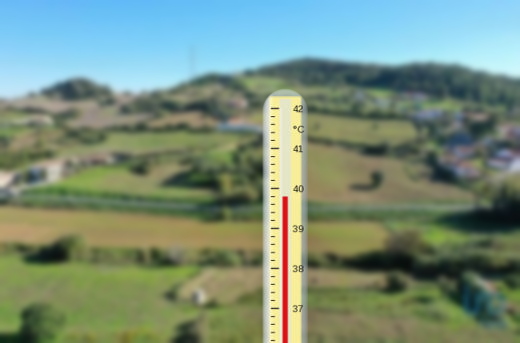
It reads 39.8 °C
